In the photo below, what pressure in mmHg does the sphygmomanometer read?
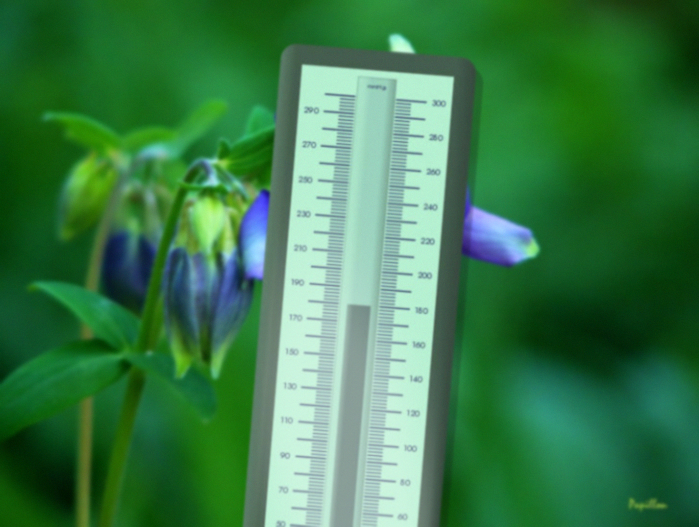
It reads 180 mmHg
